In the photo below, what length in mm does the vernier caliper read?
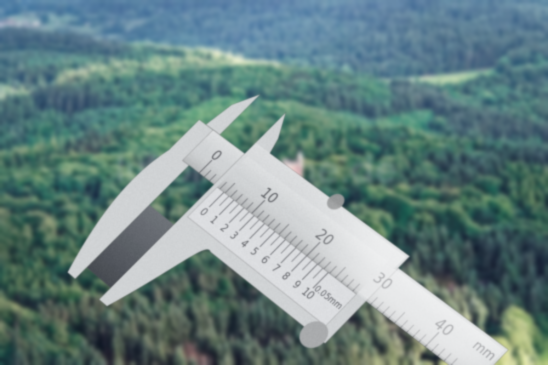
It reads 4.8 mm
